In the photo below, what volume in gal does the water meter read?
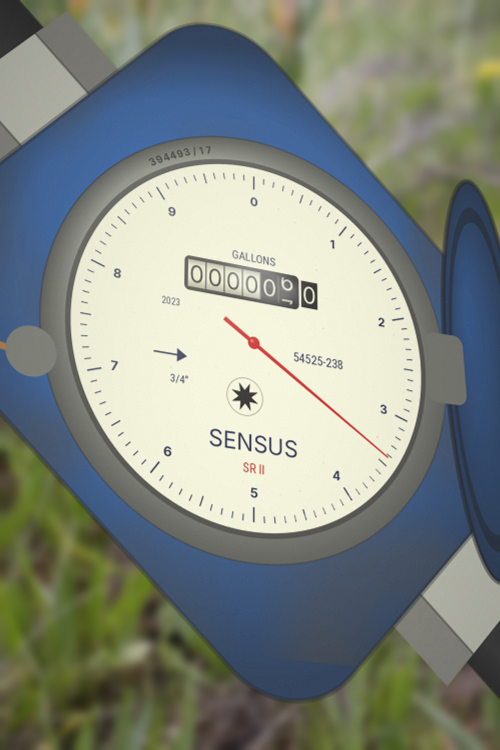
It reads 63.4 gal
